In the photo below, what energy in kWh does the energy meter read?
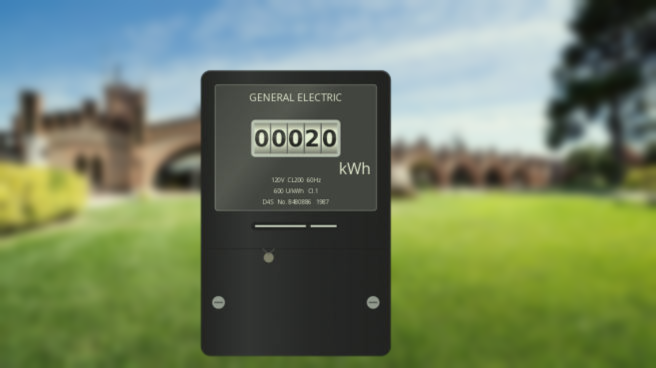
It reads 20 kWh
